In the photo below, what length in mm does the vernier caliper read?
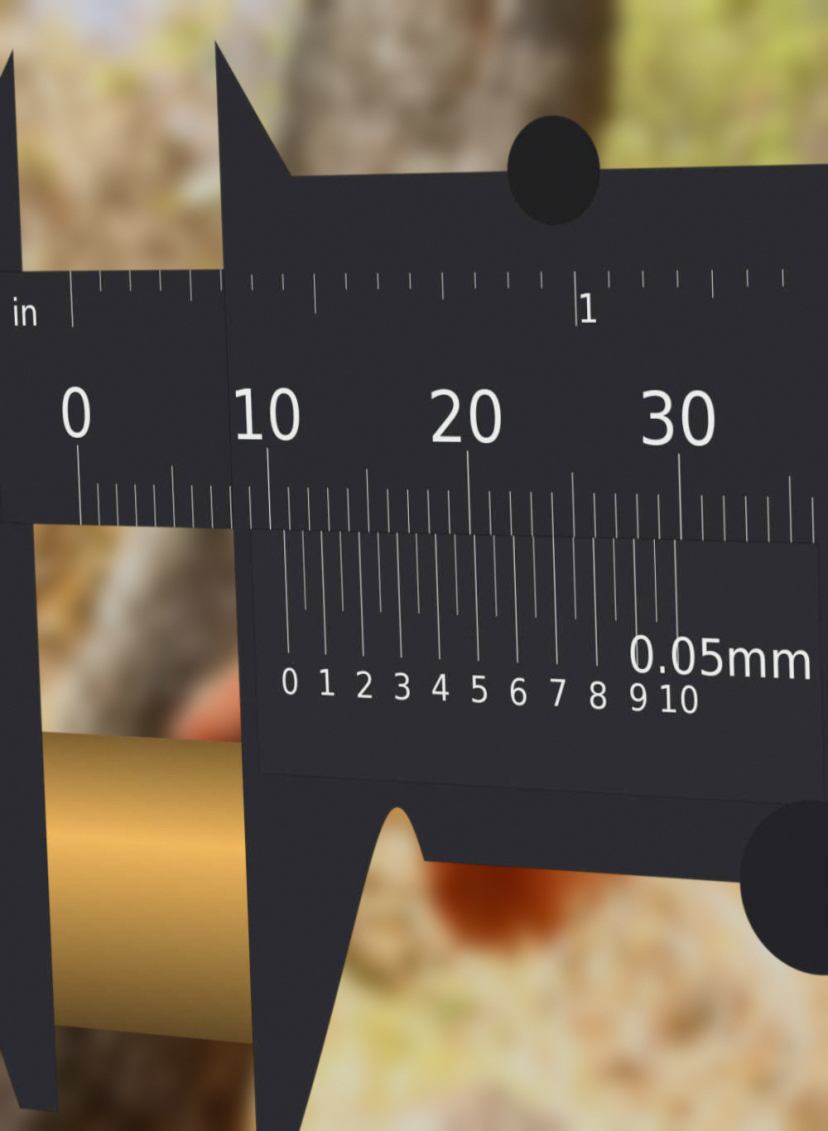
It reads 10.7 mm
